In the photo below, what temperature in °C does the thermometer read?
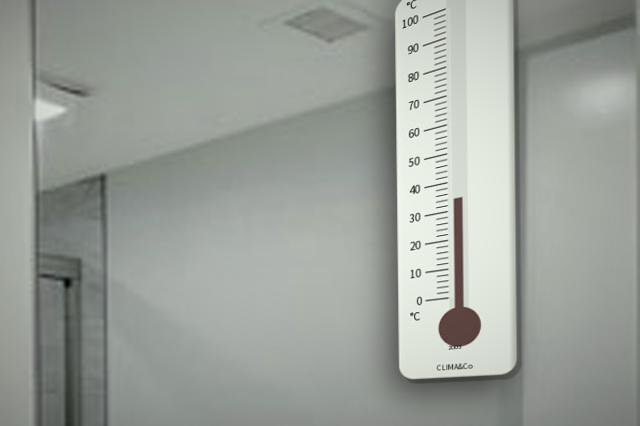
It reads 34 °C
